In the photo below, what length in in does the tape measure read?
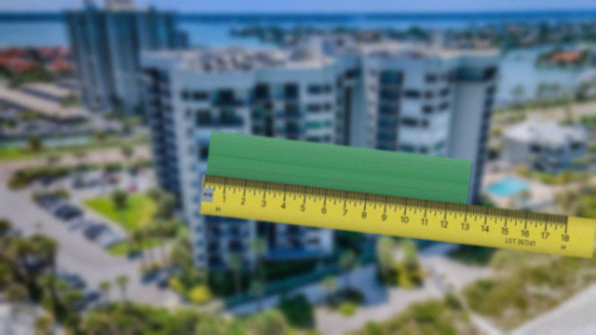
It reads 13 in
